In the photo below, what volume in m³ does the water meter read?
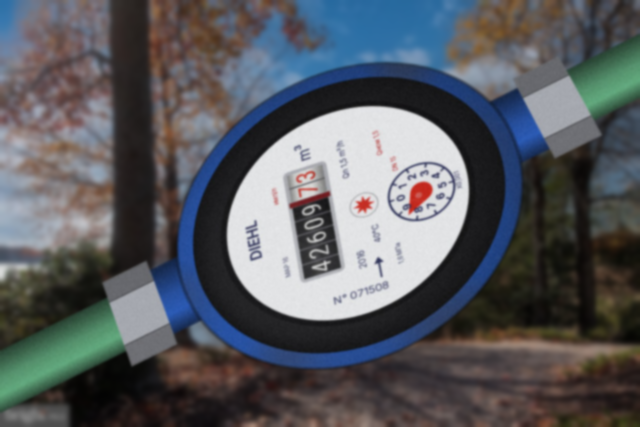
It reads 42609.738 m³
